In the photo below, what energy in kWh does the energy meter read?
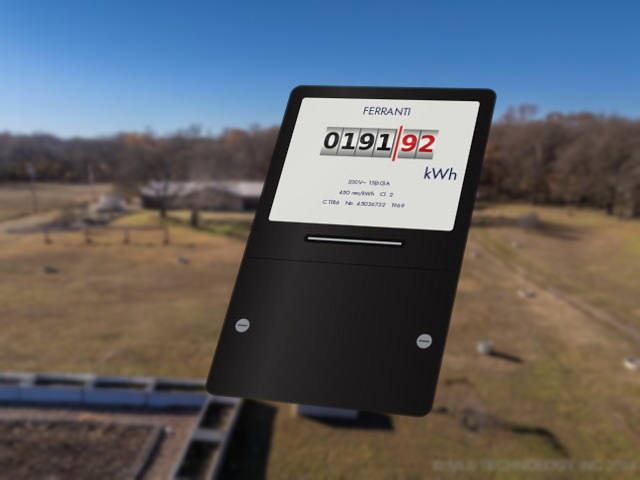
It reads 191.92 kWh
